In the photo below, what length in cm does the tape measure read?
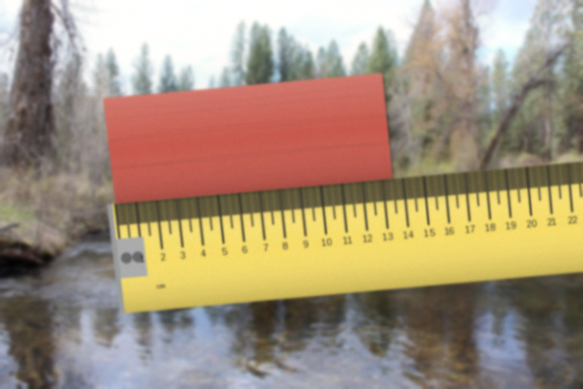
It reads 13.5 cm
